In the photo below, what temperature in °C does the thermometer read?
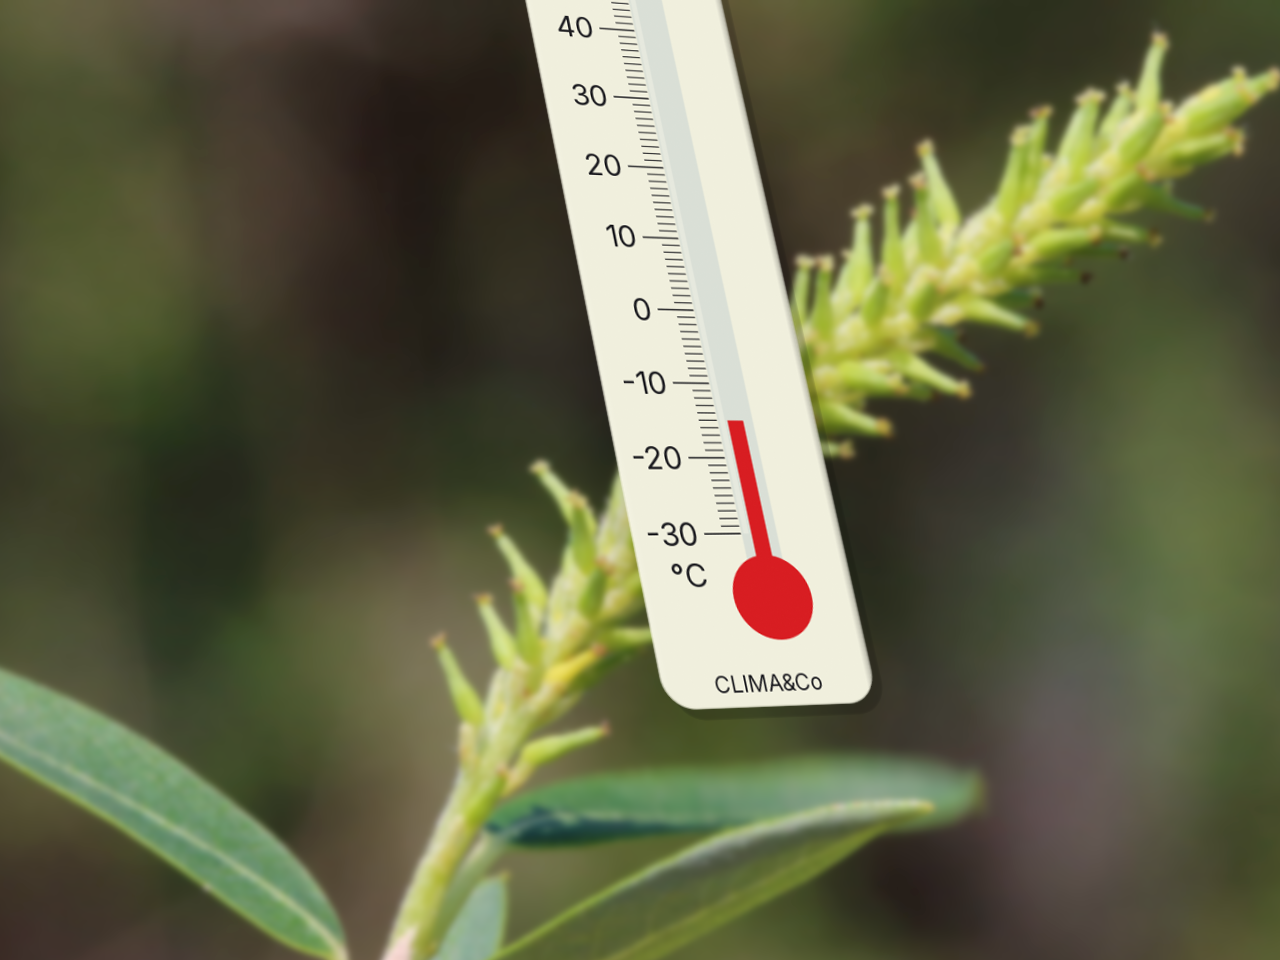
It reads -15 °C
